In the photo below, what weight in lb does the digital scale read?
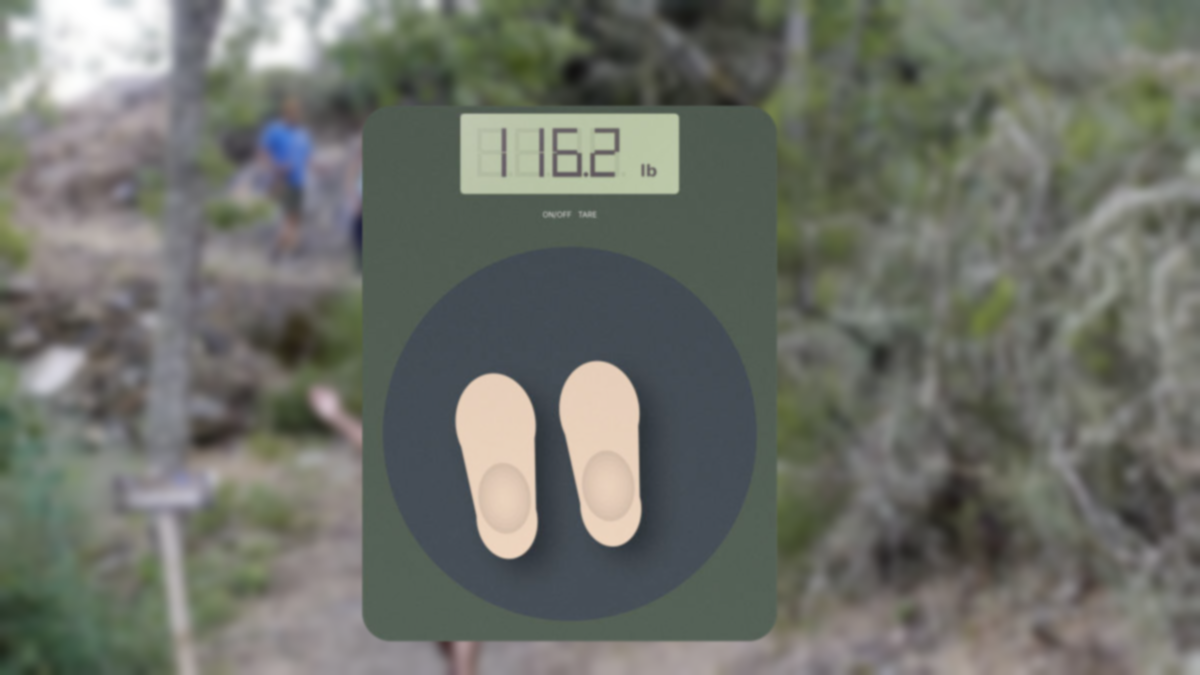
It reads 116.2 lb
